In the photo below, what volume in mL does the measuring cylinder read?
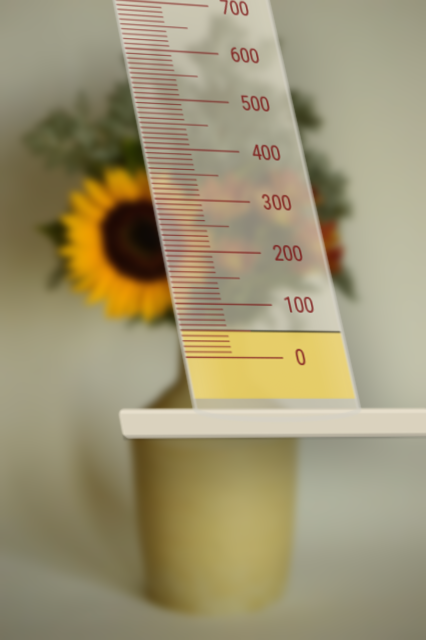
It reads 50 mL
